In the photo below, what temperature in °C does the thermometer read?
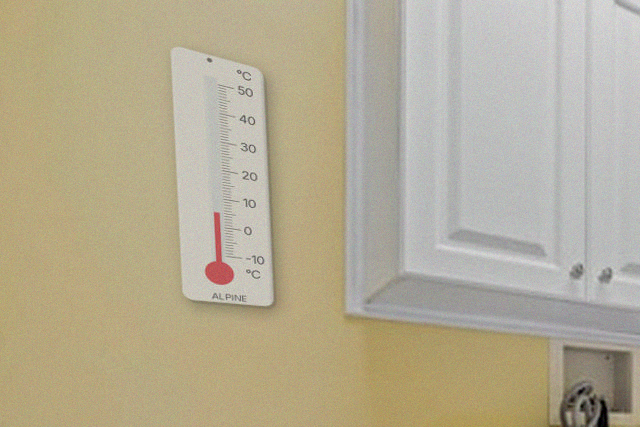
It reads 5 °C
